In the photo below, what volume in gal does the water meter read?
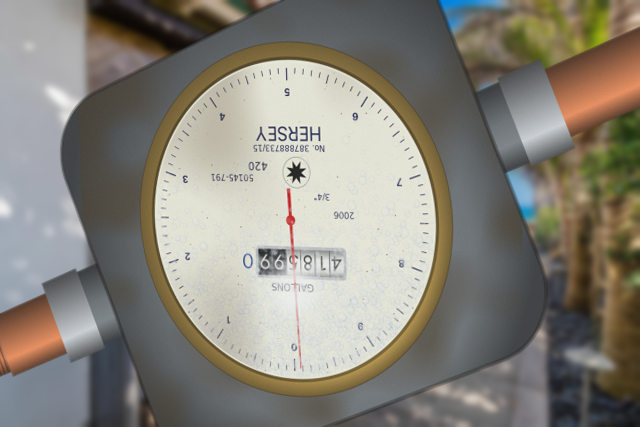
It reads 4185989.9 gal
